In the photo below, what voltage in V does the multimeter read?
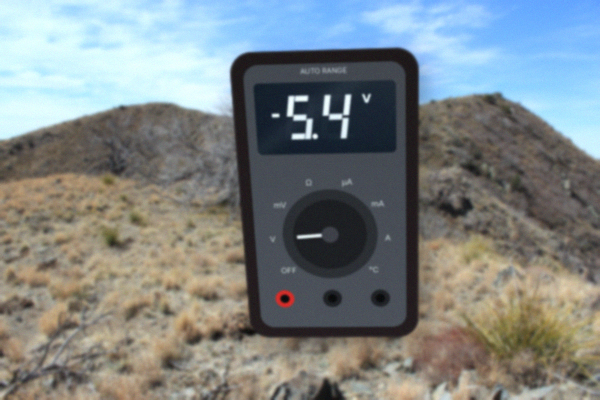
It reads -5.4 V
